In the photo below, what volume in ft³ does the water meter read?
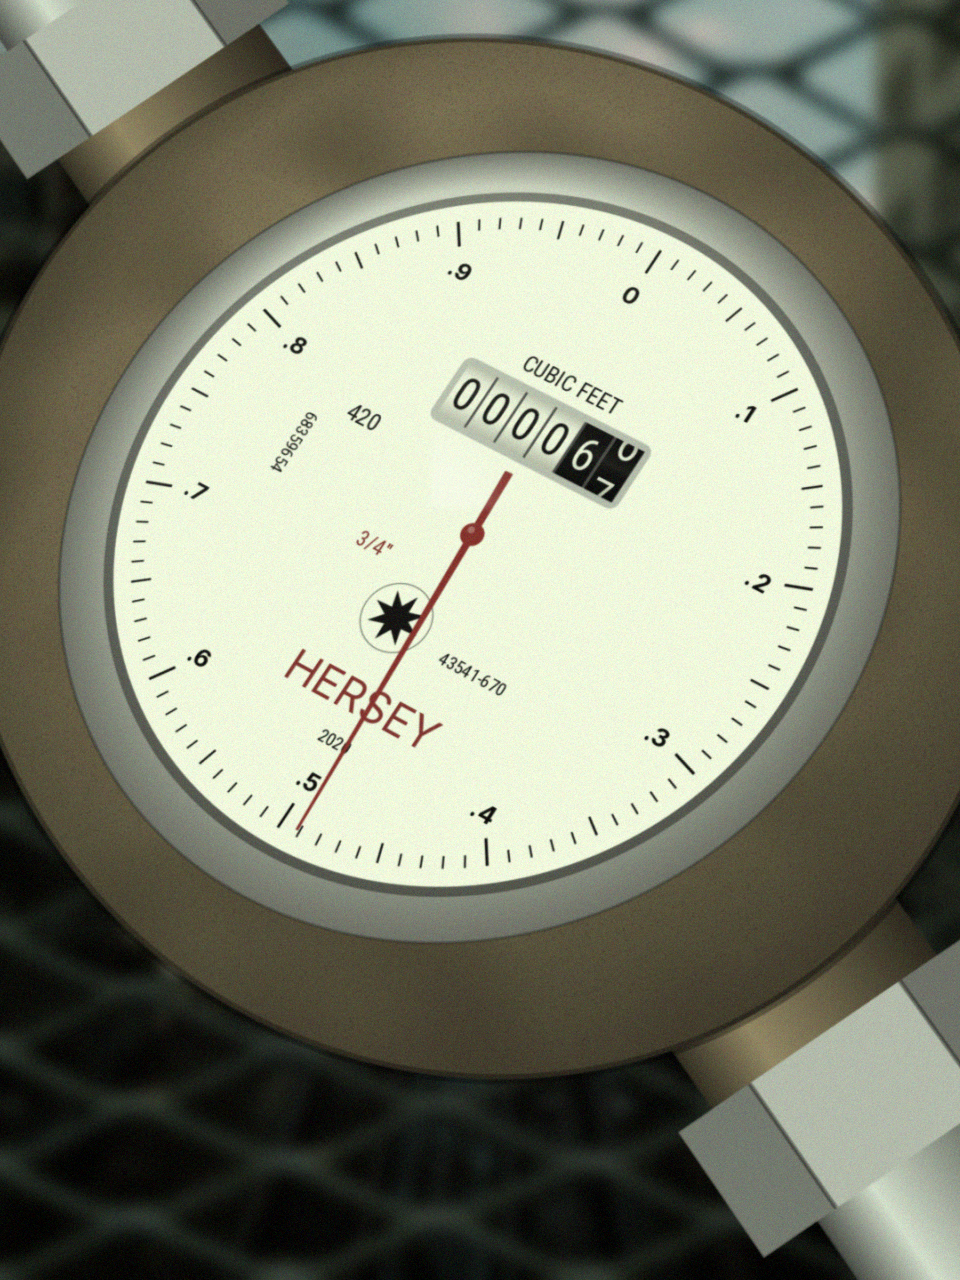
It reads 66.49 ft³
